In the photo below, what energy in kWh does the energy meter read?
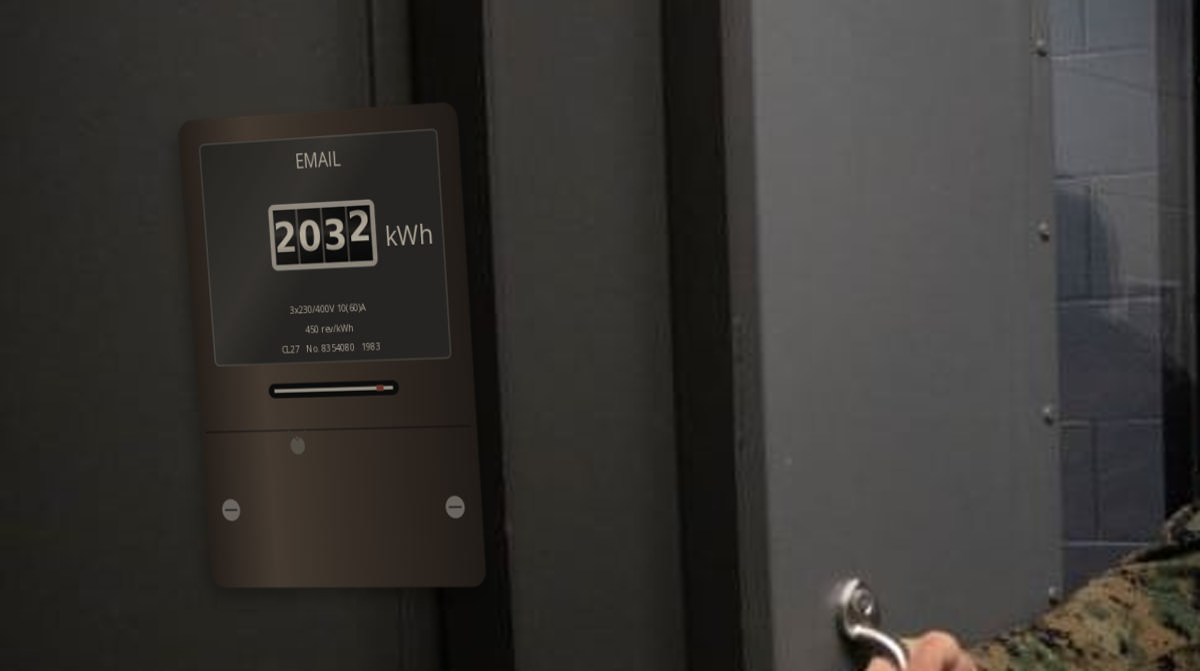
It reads 2032 kWh
